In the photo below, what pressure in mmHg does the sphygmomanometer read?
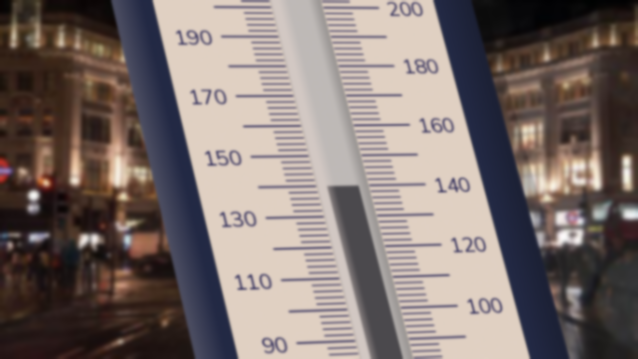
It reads 140 mmHg
